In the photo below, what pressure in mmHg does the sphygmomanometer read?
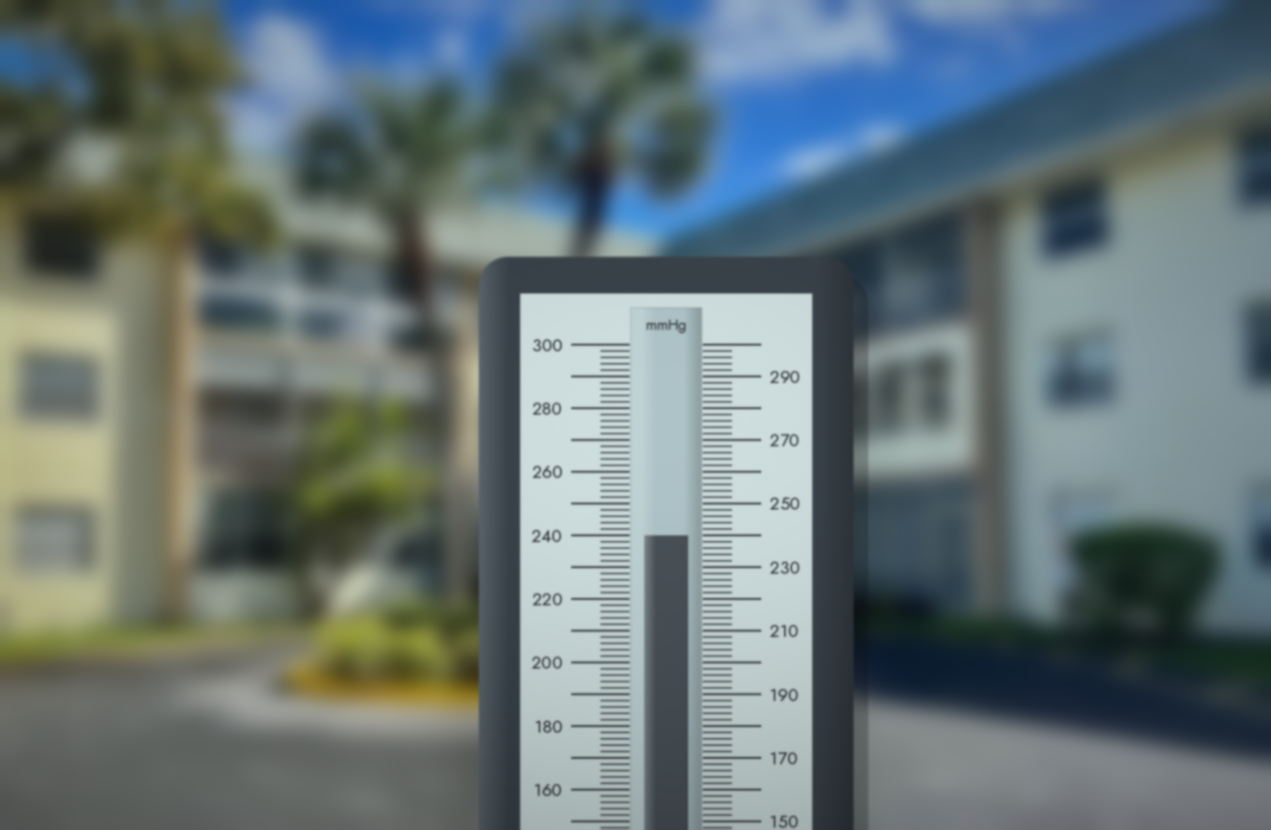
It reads 240 mmHg
